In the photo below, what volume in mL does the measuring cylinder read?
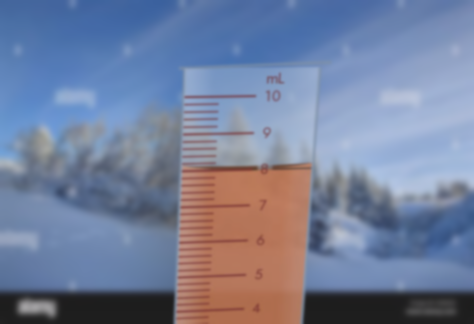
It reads 8 mL
